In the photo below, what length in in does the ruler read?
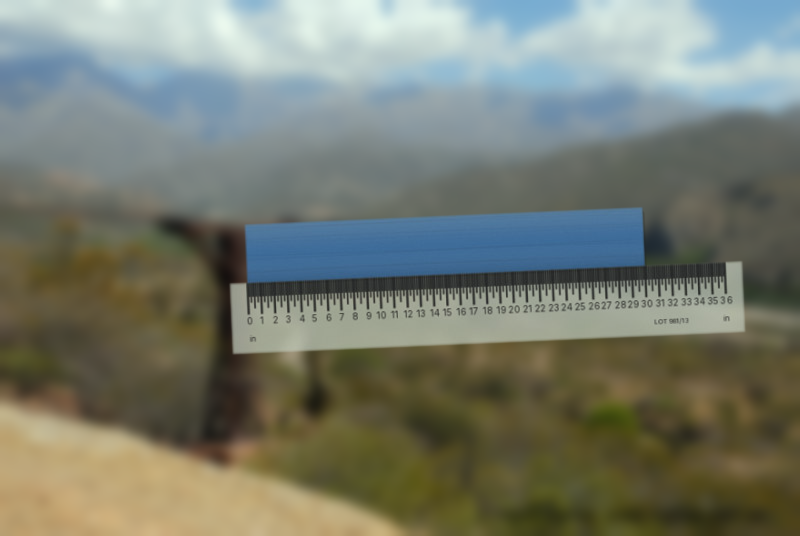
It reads 30 in
